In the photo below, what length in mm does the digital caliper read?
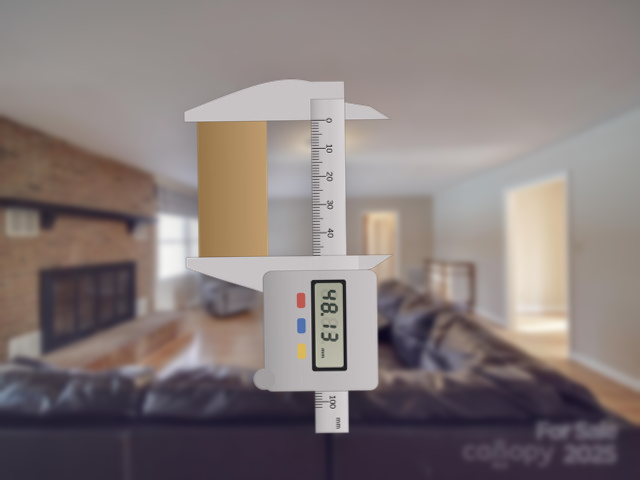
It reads 48.13 mm
